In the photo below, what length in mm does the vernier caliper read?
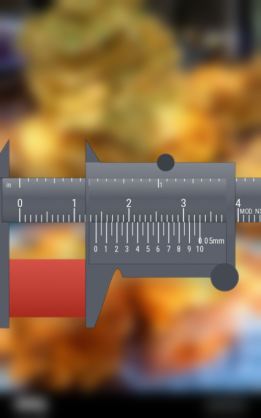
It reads 14.0 mm
